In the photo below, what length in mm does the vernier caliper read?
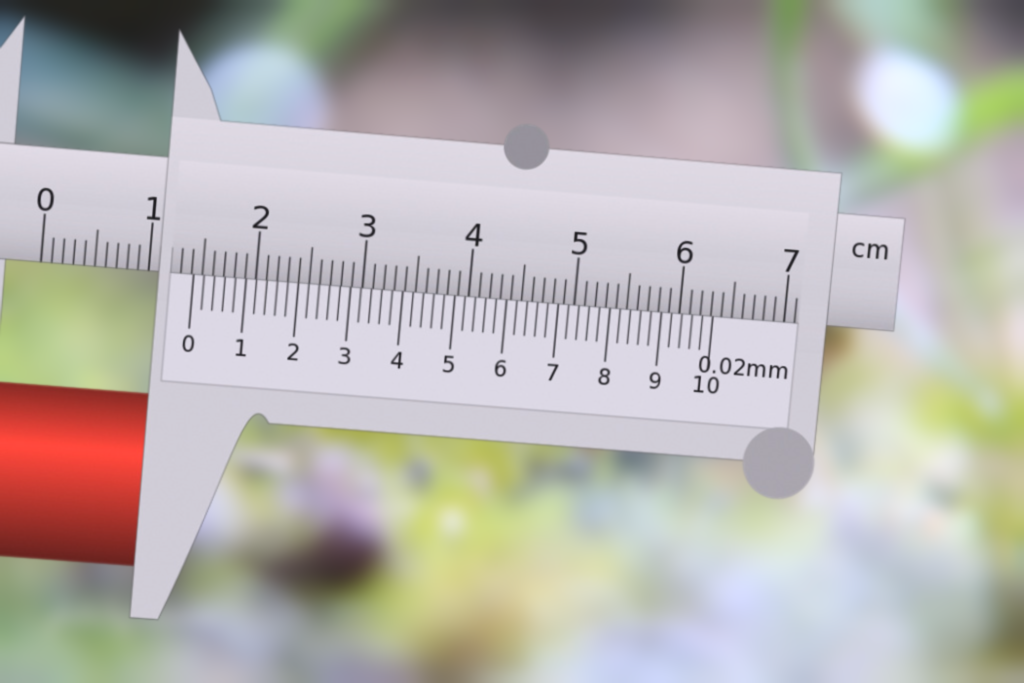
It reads 14.2 mm
